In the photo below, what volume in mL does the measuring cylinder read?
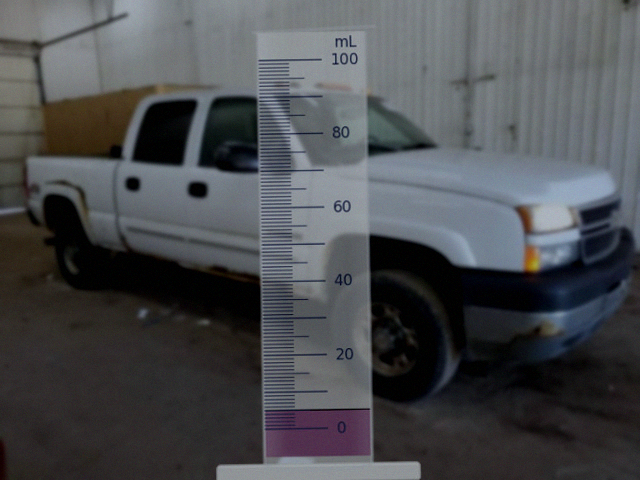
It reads 5 mL
